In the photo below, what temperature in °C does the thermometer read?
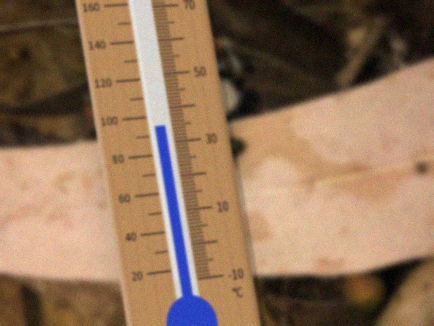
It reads 35 °C
